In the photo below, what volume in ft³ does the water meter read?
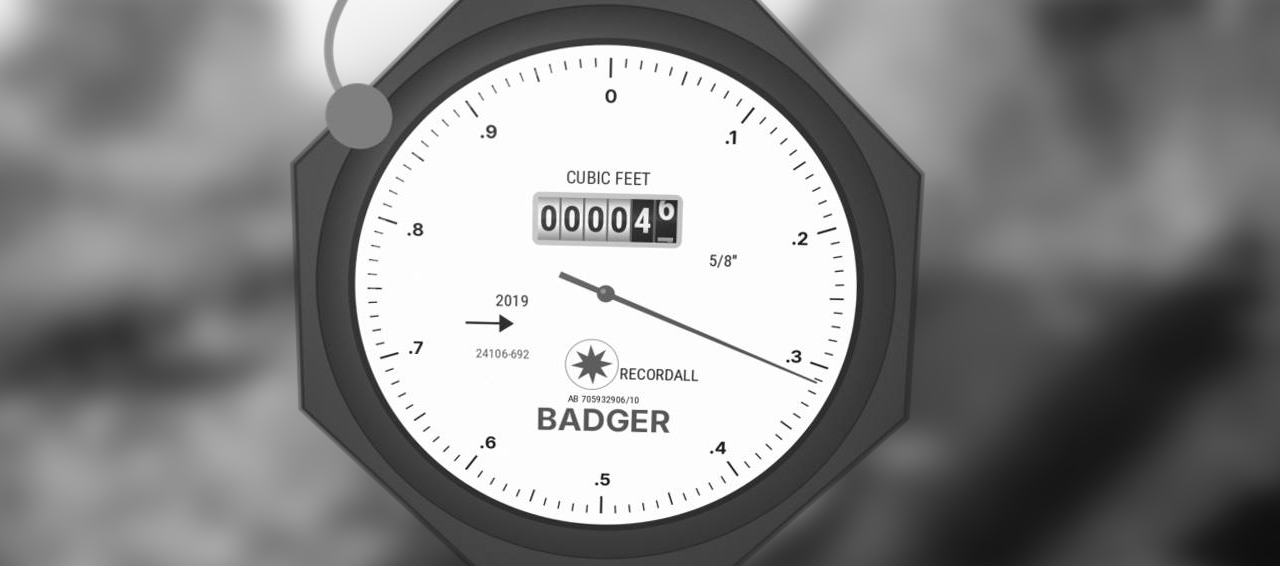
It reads 46.31 ft³
